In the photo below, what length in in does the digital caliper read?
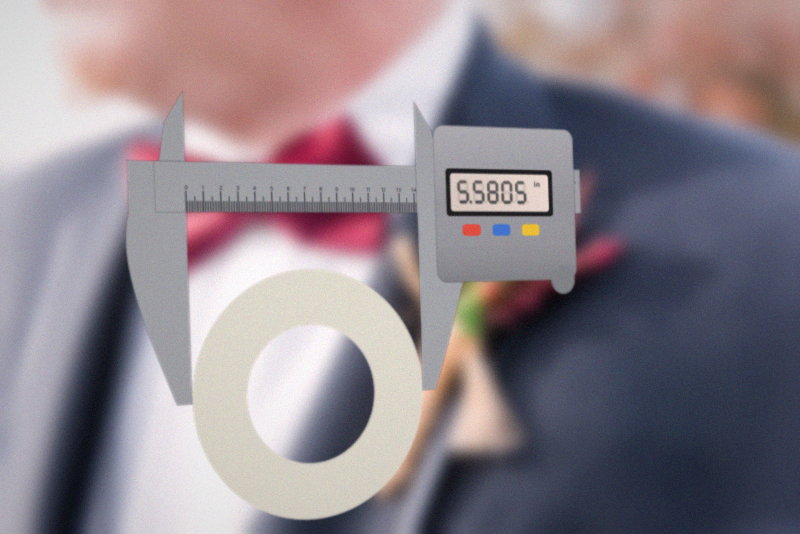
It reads 5.5805 in
